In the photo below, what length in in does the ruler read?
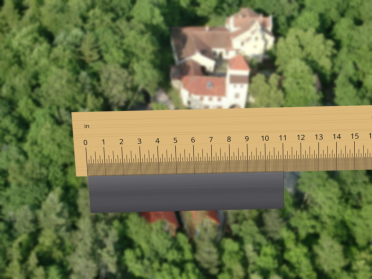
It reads 11 in
